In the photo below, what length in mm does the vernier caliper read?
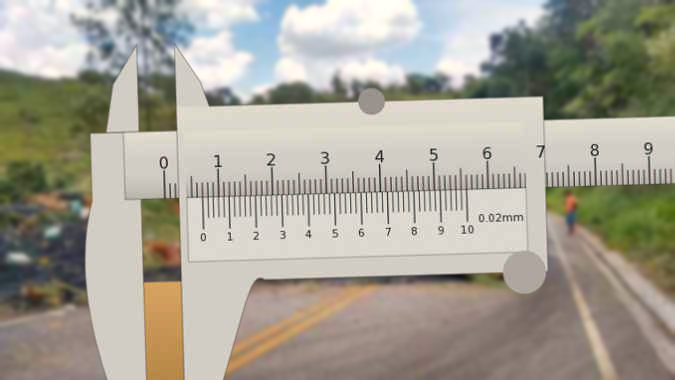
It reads 7.0 mm
